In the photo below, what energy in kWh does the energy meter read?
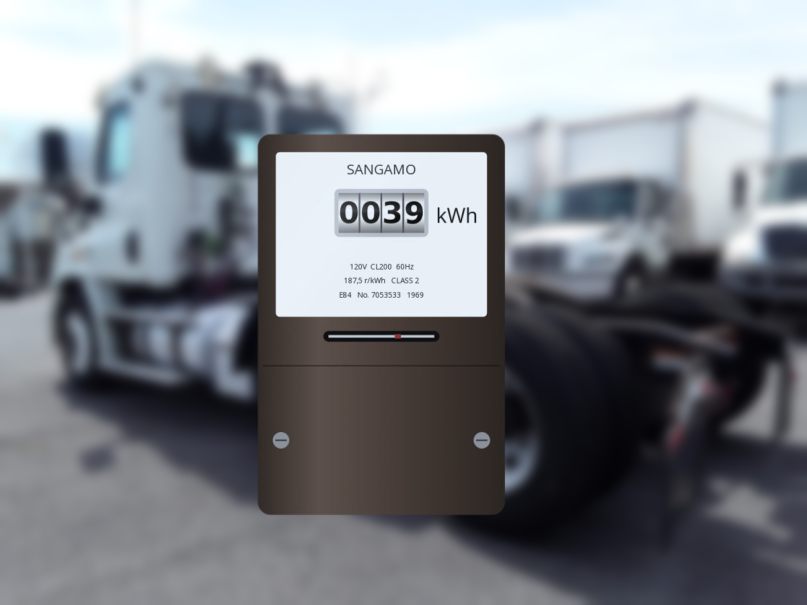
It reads 39 kWh
